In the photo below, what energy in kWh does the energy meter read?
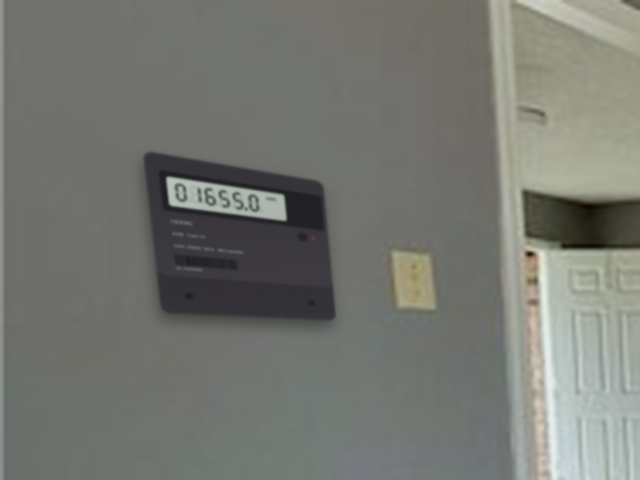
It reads 1655.0 kWh
